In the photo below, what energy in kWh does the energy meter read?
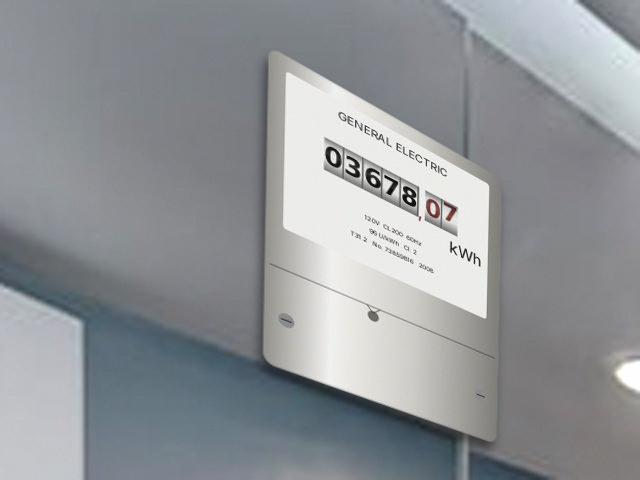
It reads 3678.07 kWh
